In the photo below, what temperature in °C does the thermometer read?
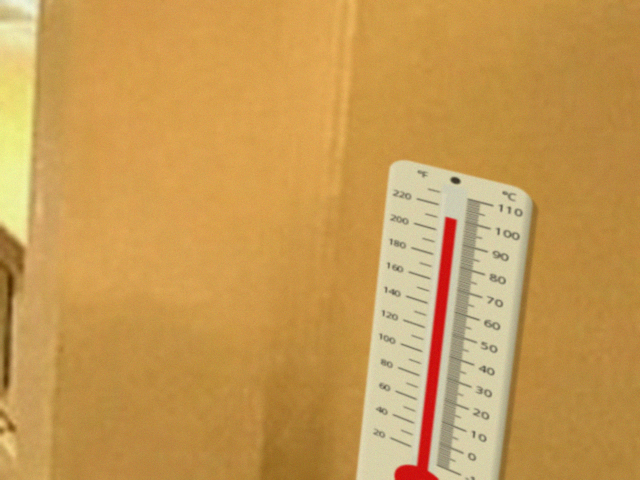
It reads 100 °C
